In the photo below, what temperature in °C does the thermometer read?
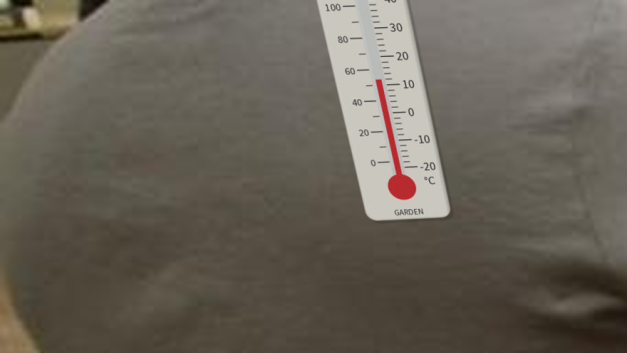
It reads 12 °C
